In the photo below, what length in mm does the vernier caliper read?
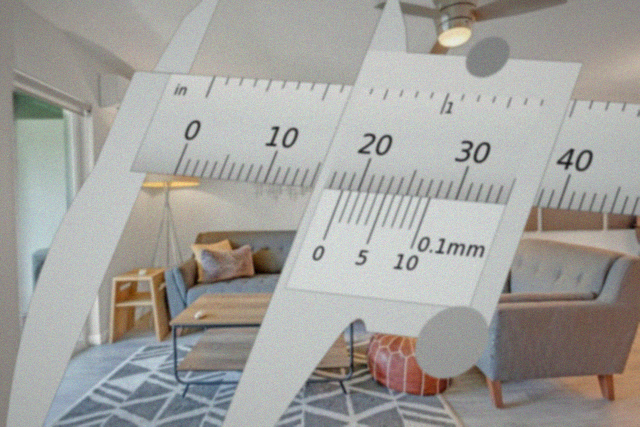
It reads 18.4 mm
